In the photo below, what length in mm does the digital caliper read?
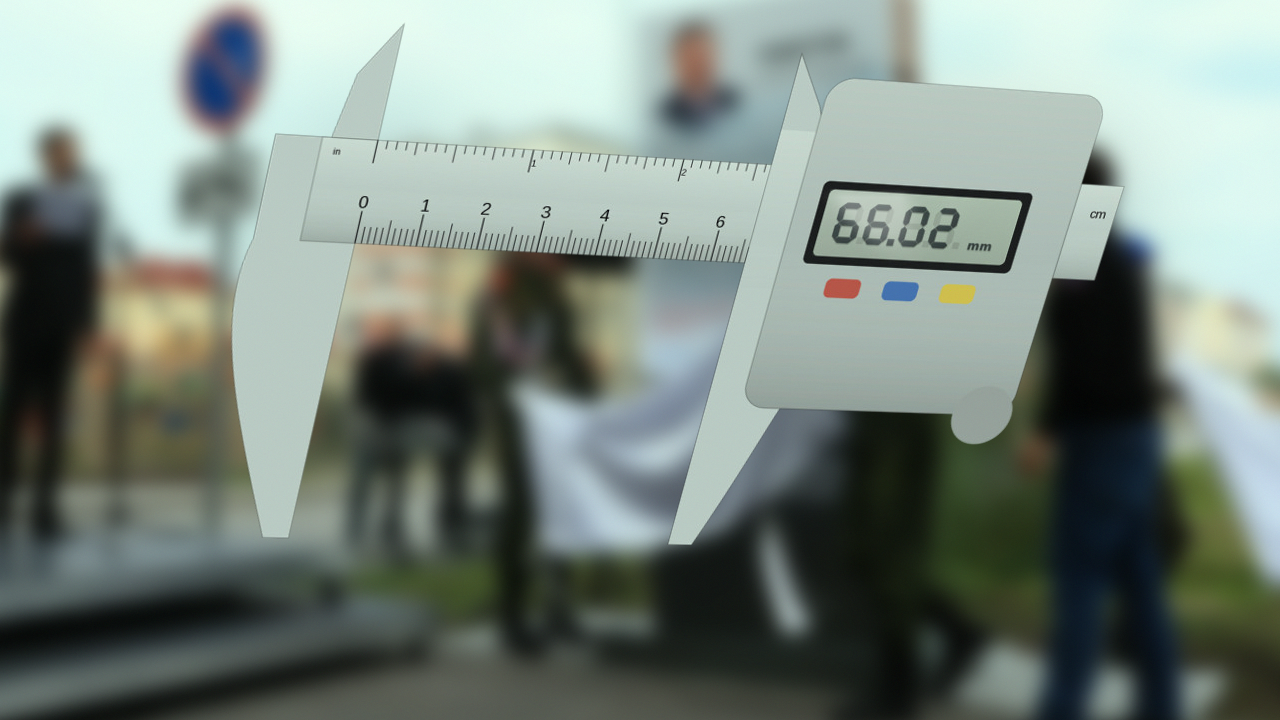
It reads 66.02 mm
